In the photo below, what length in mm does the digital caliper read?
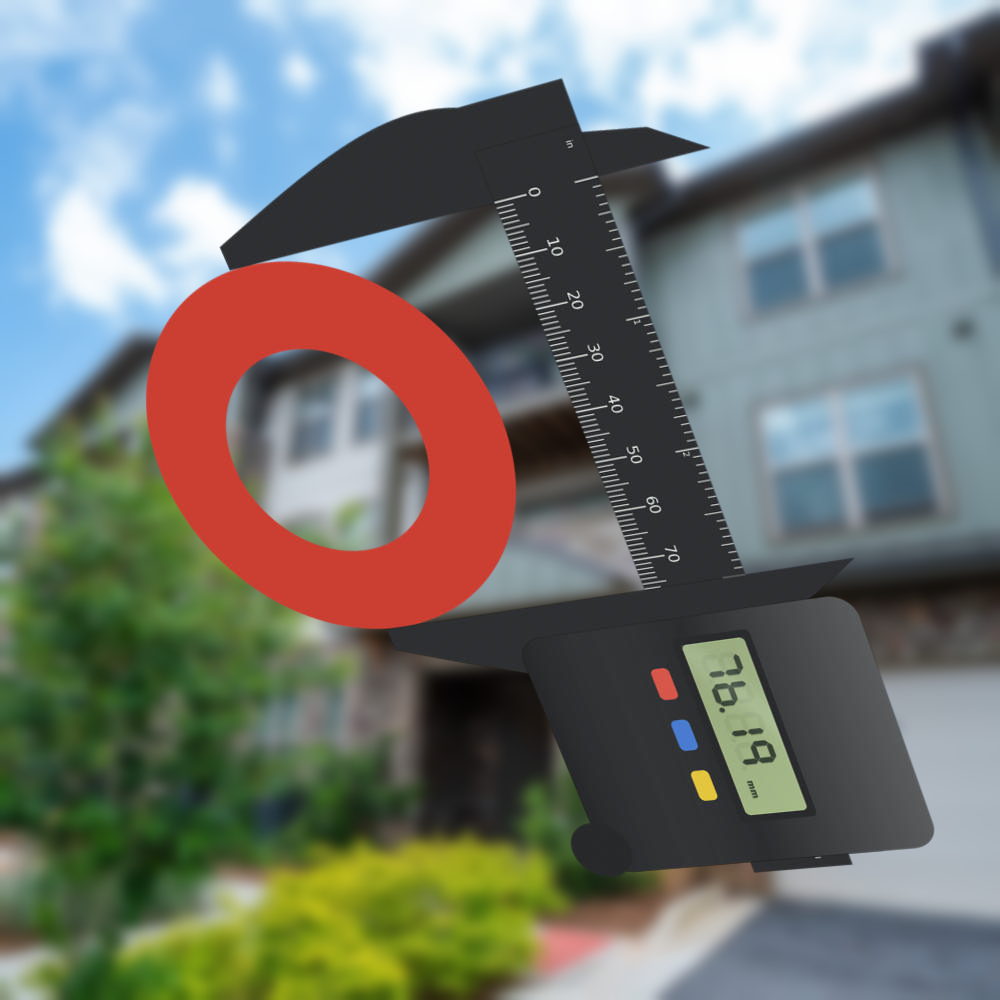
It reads 76.19 mm
